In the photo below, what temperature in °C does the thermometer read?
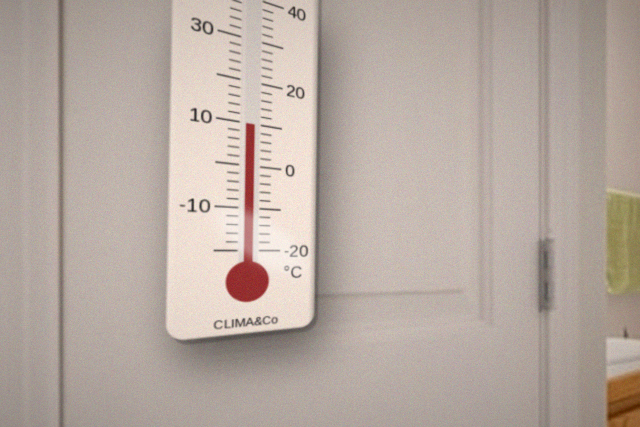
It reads 10 °C
